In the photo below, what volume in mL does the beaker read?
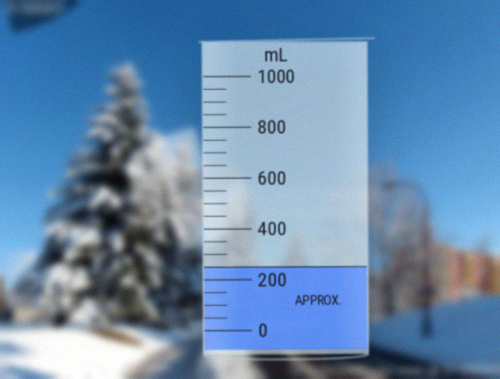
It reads 250 mL
